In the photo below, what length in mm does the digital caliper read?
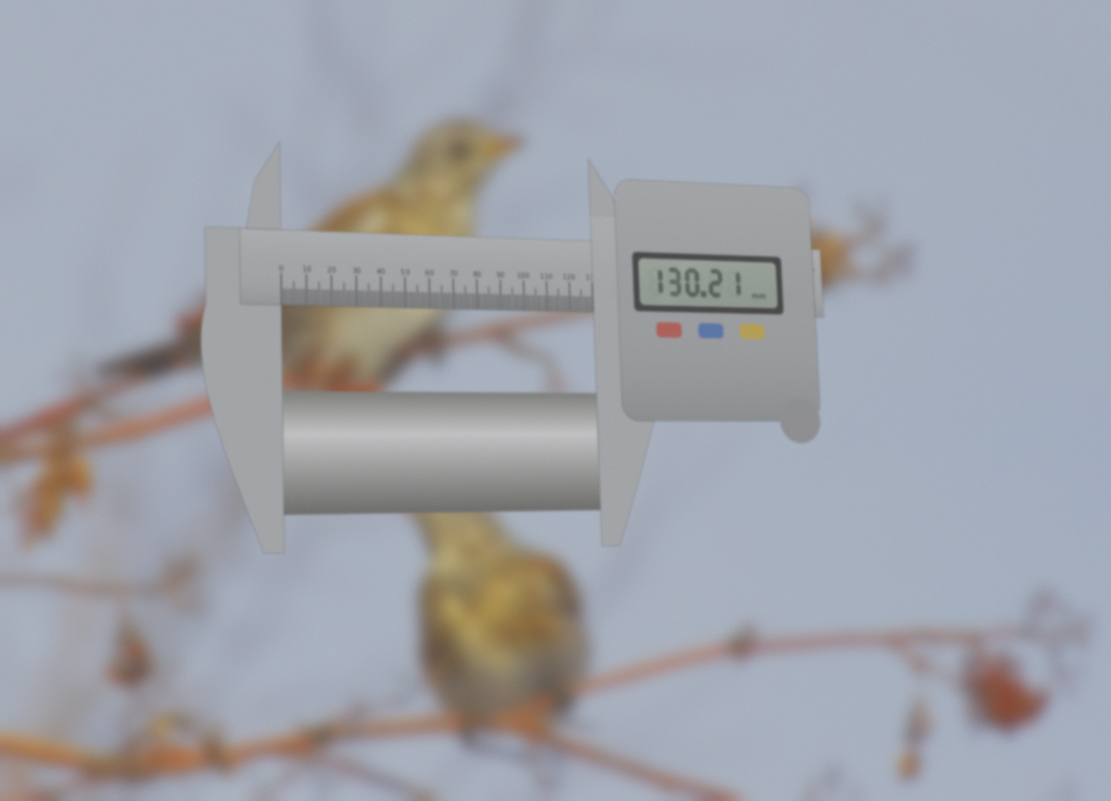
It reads 130.21 mm
